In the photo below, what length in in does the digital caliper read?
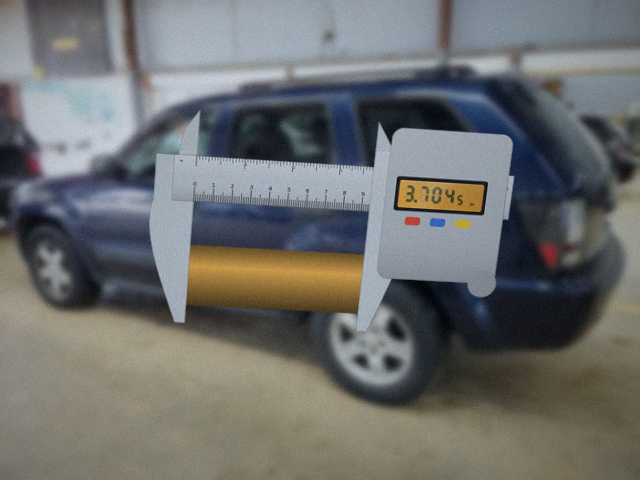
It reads 3.7045 in
